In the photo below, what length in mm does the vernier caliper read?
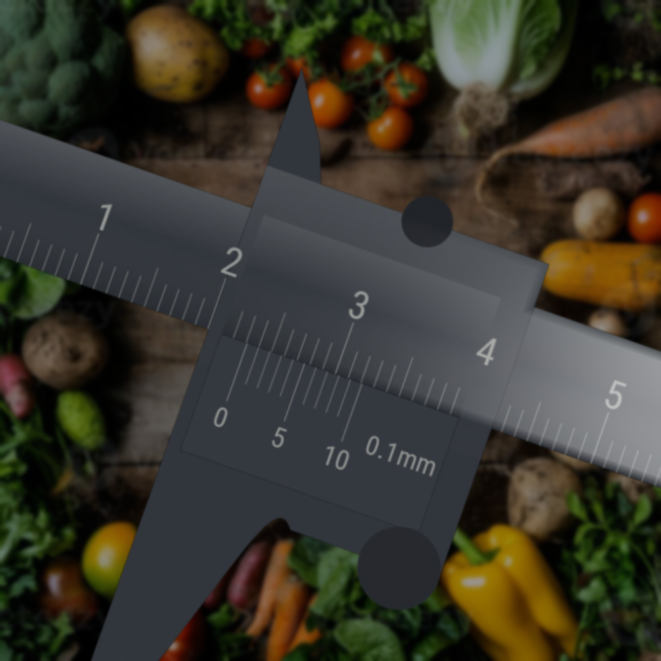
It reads 23.1 mm
